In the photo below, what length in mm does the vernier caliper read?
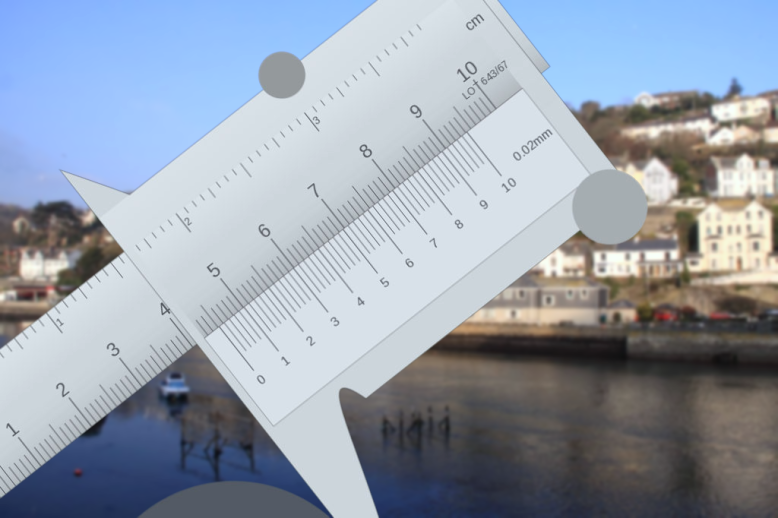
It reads 45.2 mm
